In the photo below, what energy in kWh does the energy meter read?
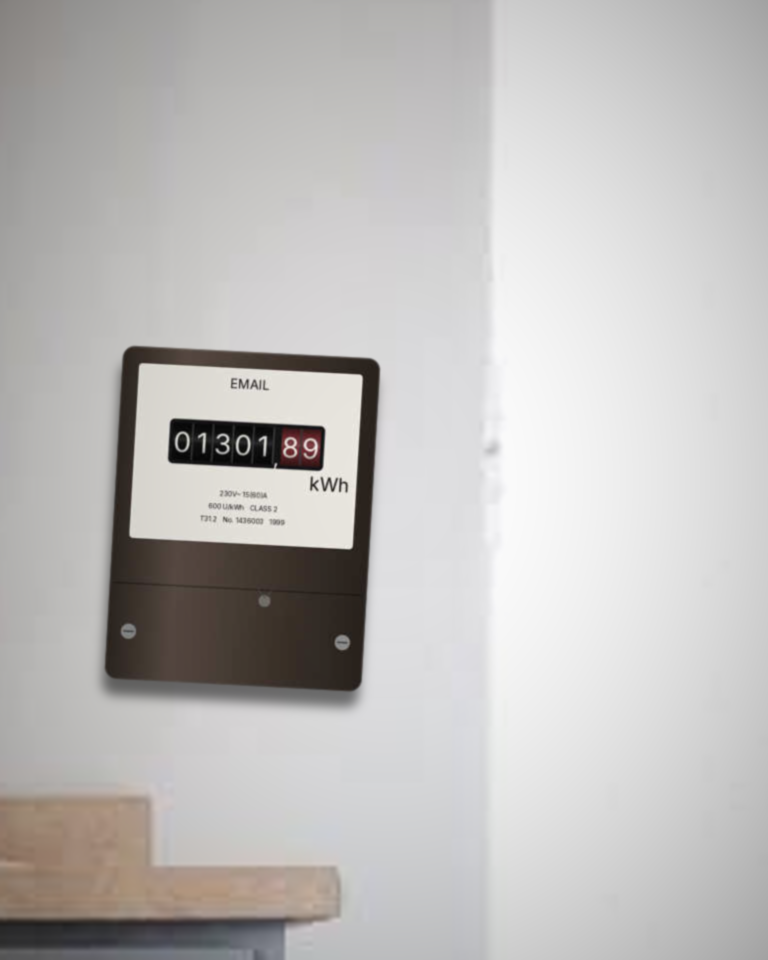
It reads 1301.89 kWh
